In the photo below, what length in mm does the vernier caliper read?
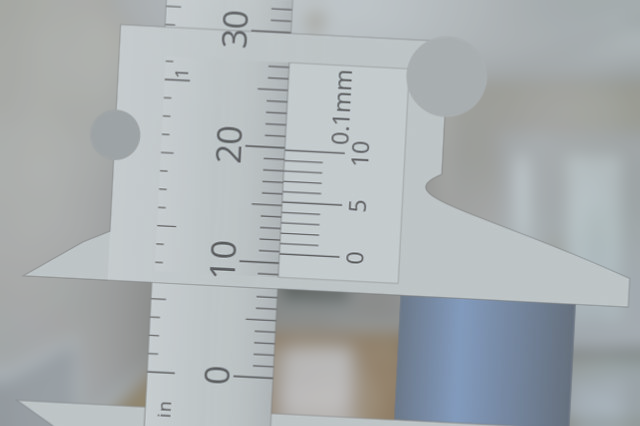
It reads 10.8 mm
